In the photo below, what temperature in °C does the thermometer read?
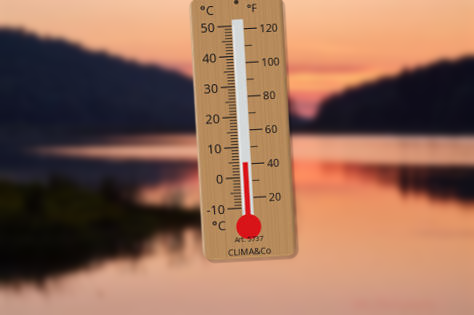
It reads 5 °C
